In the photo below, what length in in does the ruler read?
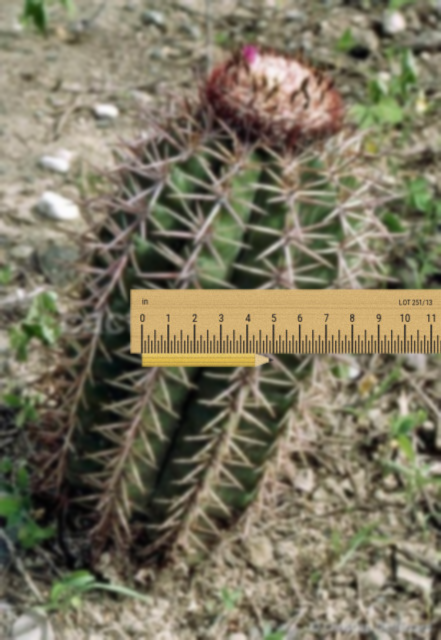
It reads 5 in
